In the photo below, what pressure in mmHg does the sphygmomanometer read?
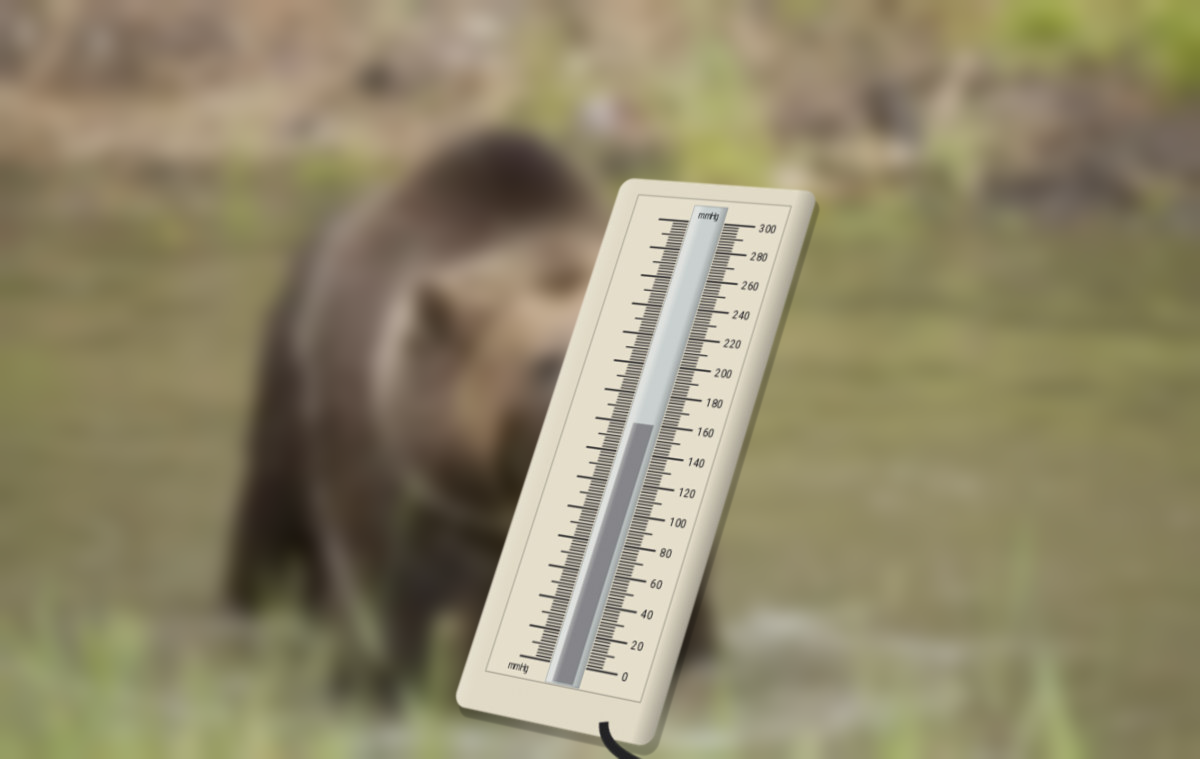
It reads 160 mmHg
